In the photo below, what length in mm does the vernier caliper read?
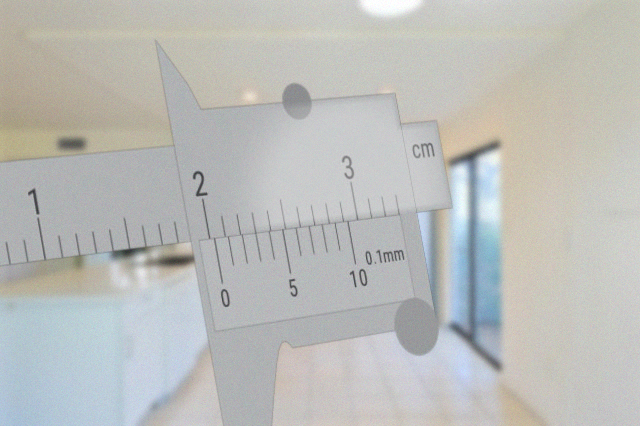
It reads 20.3 mm
